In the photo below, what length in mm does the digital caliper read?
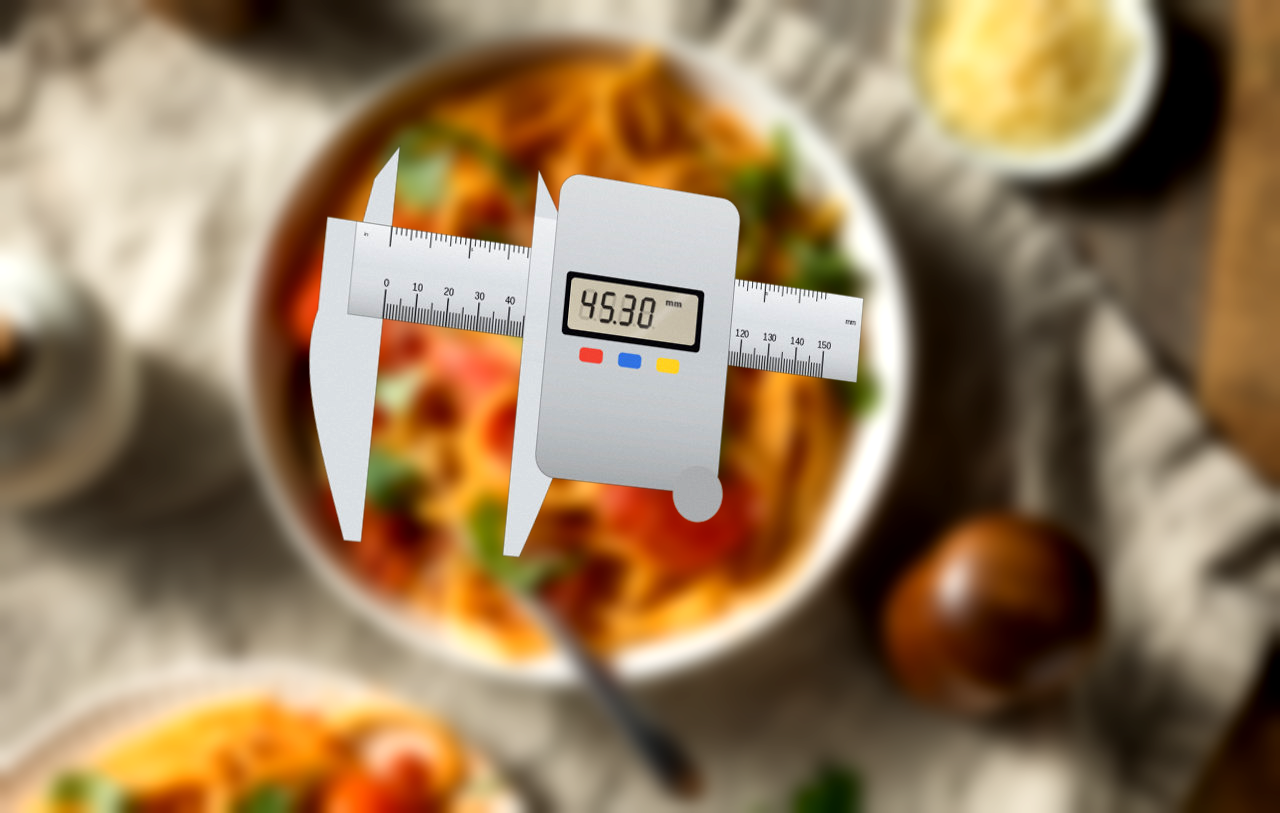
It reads 45.30 mm
